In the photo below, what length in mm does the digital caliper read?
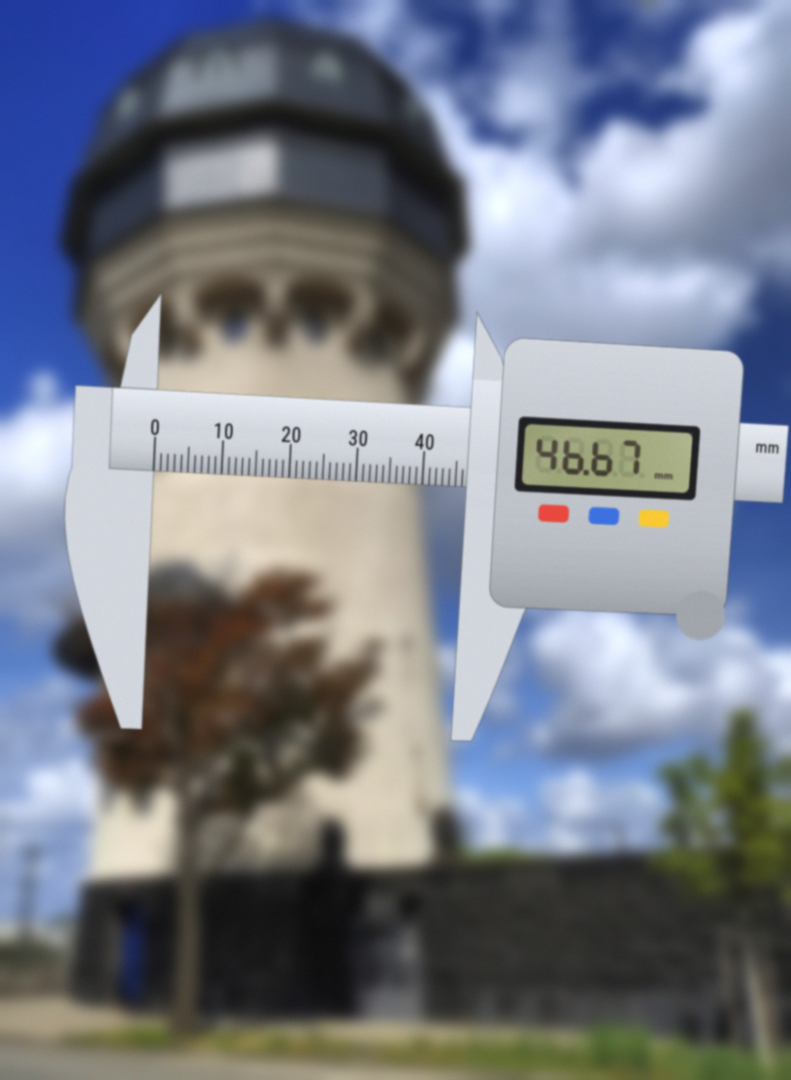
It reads 46.67 mm
